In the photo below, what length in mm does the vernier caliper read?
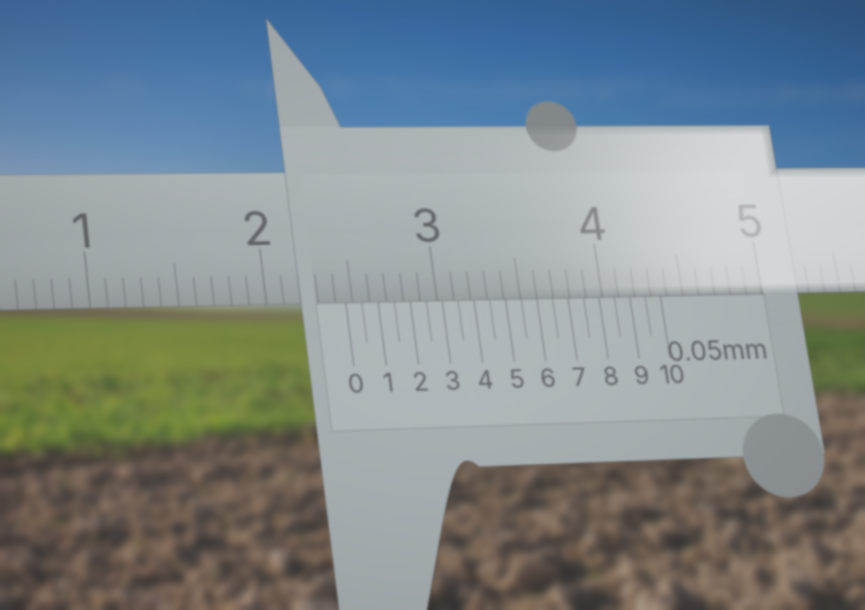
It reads 24.6 mm
